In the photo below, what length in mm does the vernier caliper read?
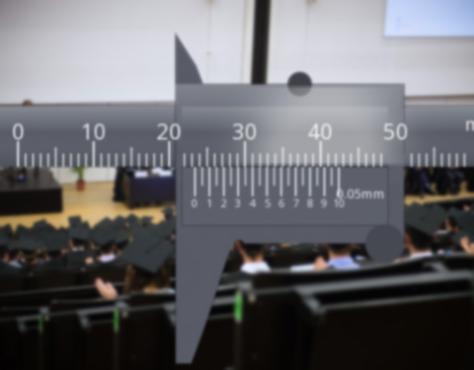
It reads 23.4 mm
